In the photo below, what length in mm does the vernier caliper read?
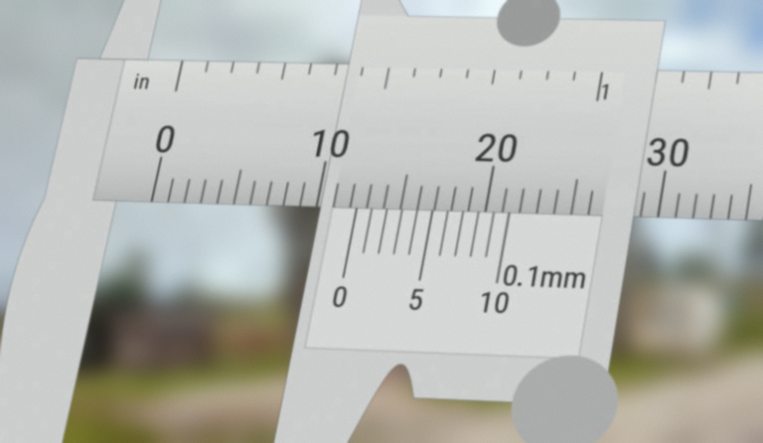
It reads 12.4 mm
